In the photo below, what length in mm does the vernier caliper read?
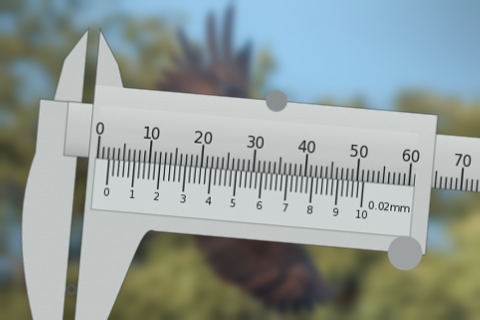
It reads 2.2 mm
